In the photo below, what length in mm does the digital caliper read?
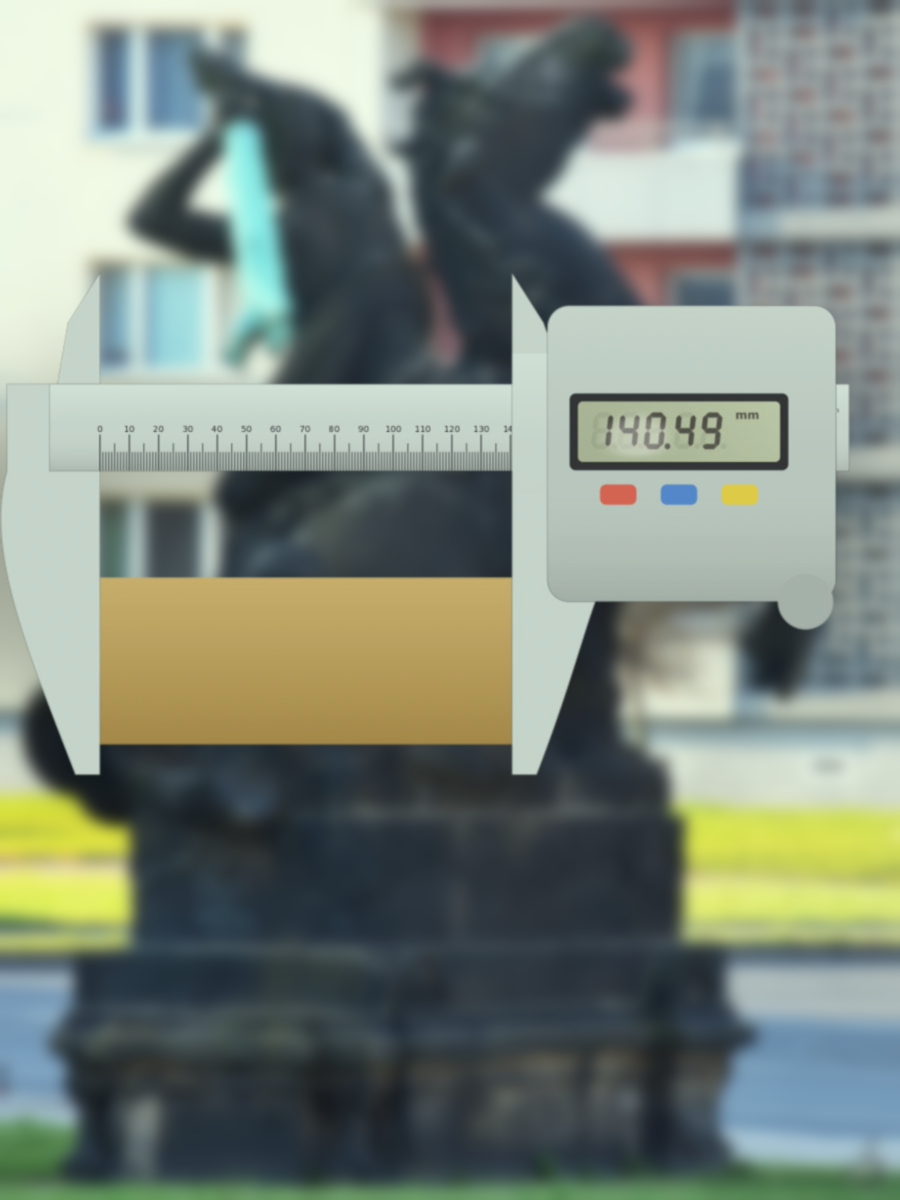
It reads 140.49 mm
